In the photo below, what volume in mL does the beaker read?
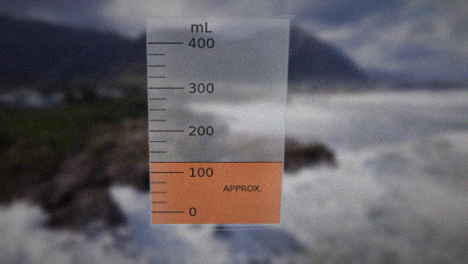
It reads 125 mL
